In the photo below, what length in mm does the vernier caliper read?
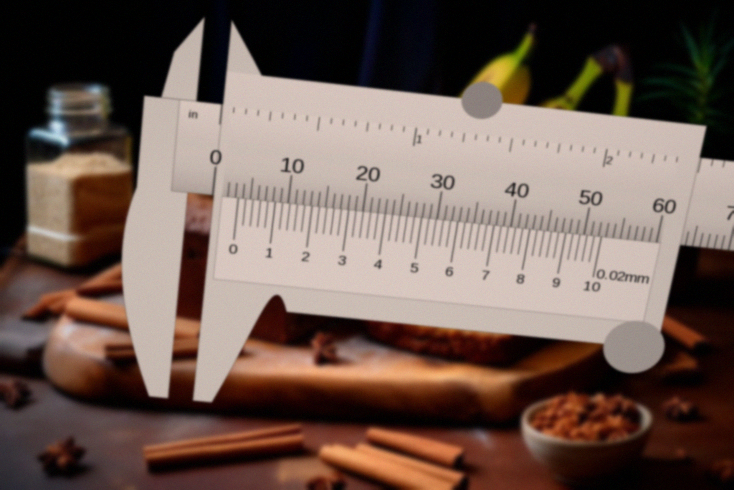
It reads 3.4 mm
